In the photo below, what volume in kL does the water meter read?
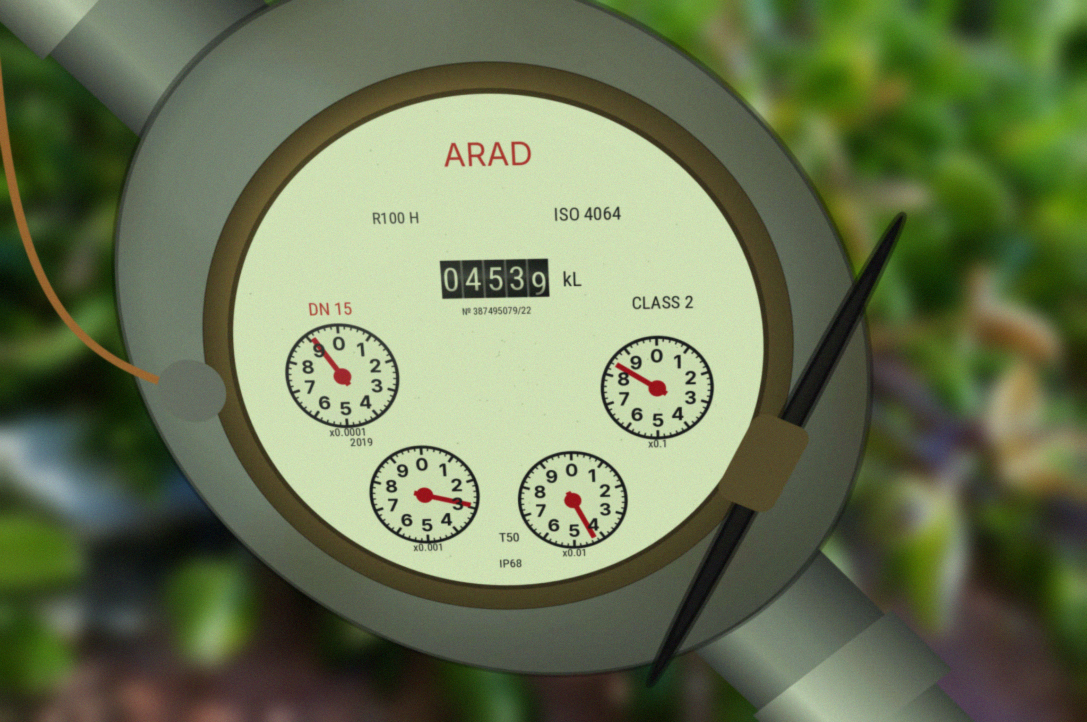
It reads 4538.8429 kL
